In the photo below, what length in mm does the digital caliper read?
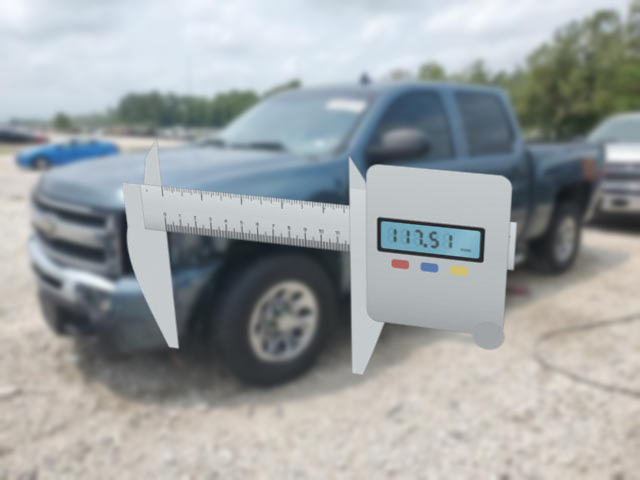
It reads 117.51 mm
